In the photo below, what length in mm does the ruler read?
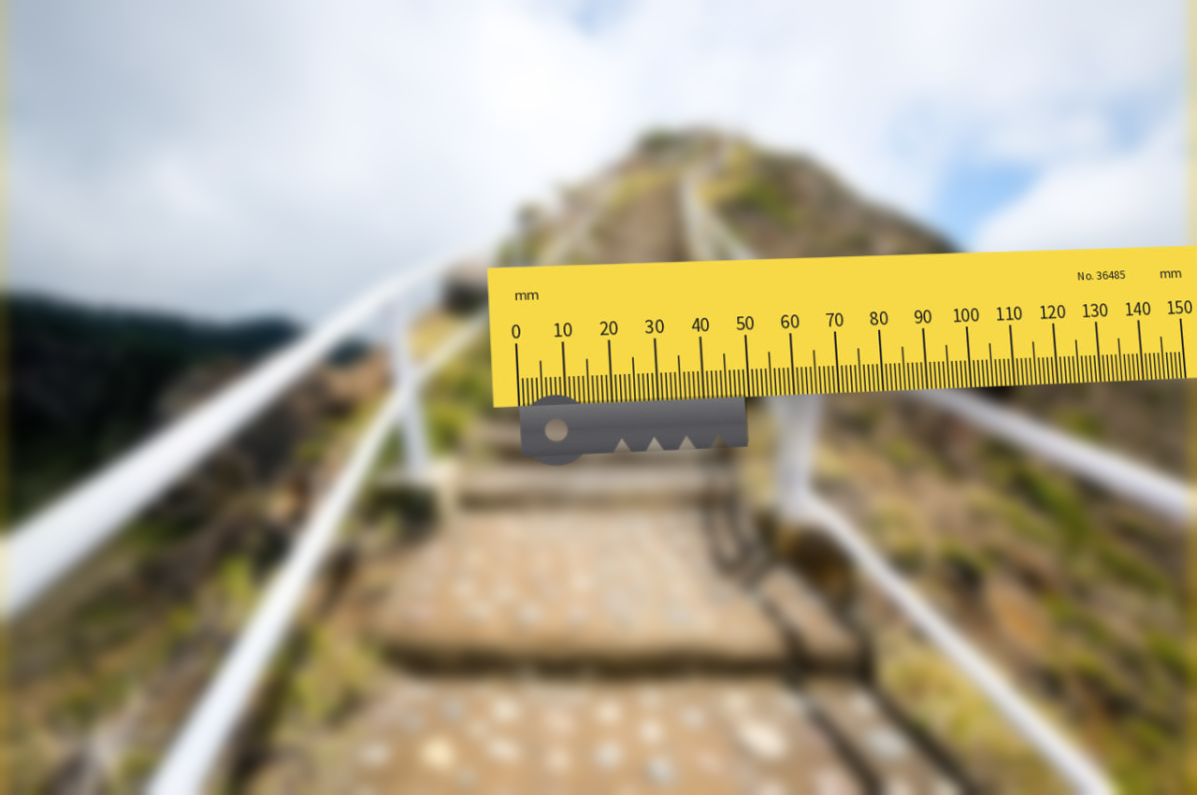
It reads 49 mm
